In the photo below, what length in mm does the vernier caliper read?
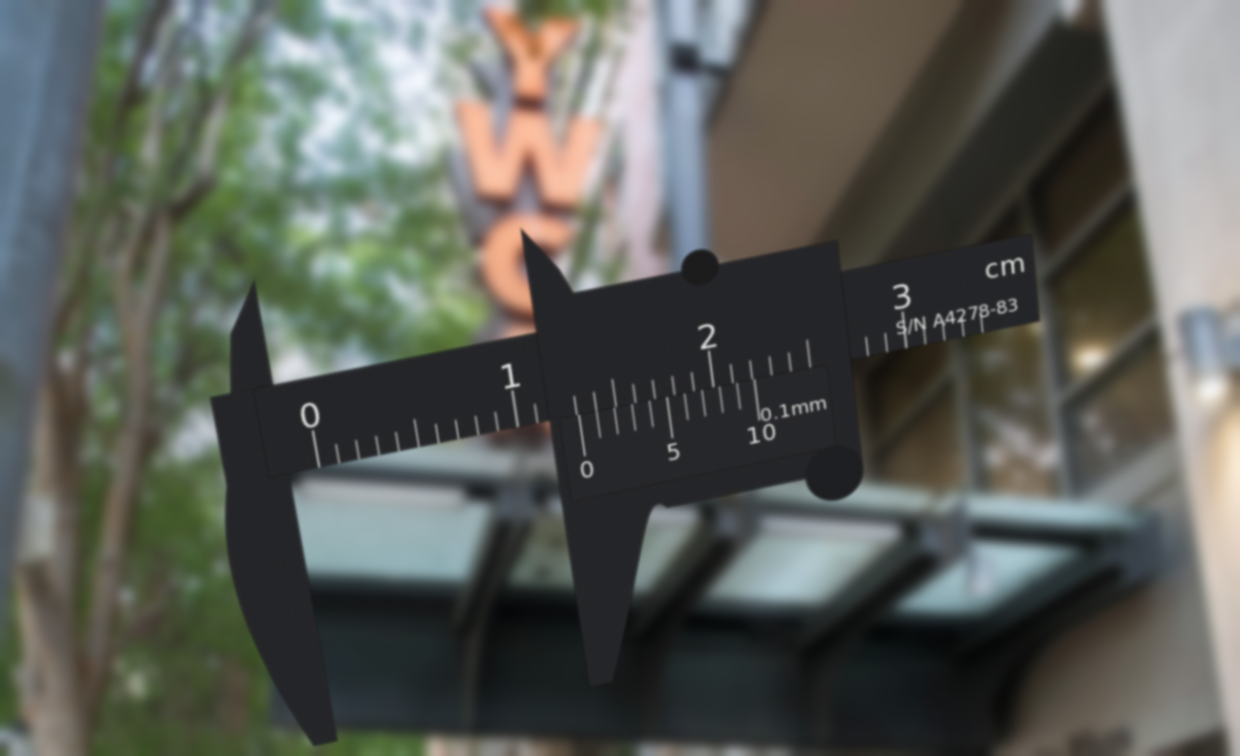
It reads 13.1 mm
